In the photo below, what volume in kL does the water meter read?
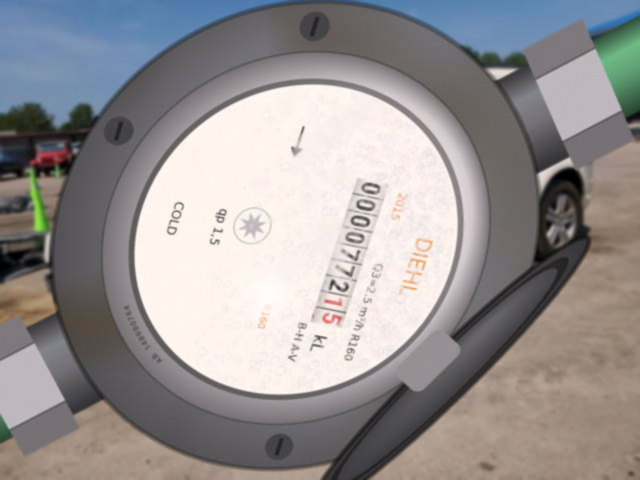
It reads 772.15 kL
